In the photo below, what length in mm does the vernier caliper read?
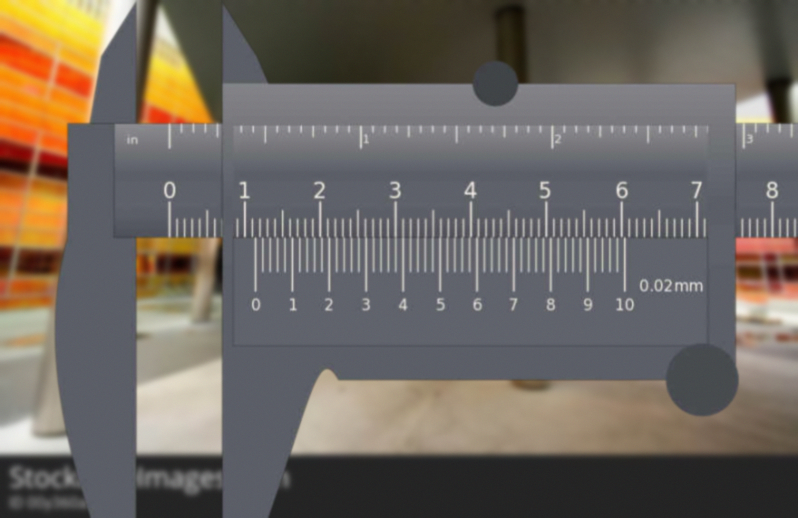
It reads 11.4 mm
